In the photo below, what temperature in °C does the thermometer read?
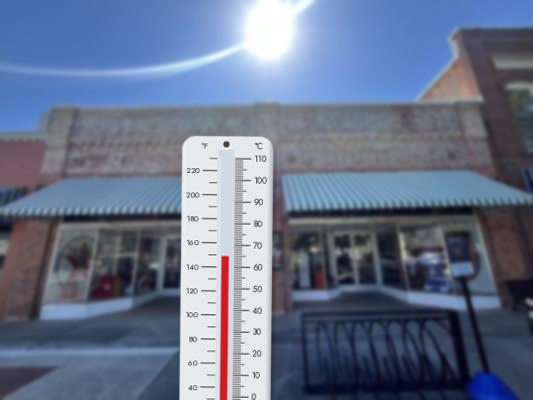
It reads 65 °C
